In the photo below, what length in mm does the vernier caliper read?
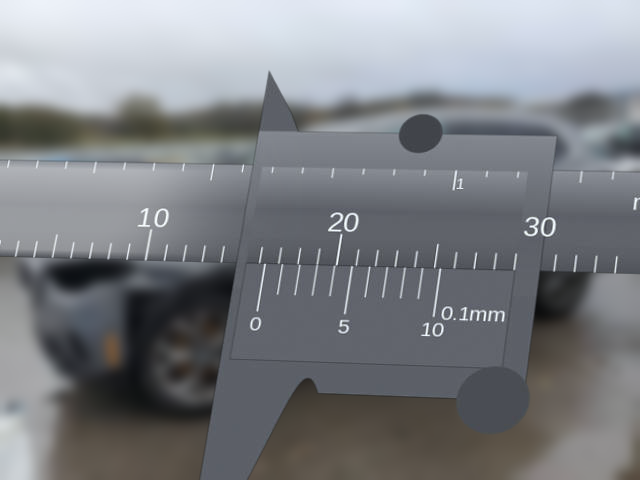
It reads 16.3 mm
